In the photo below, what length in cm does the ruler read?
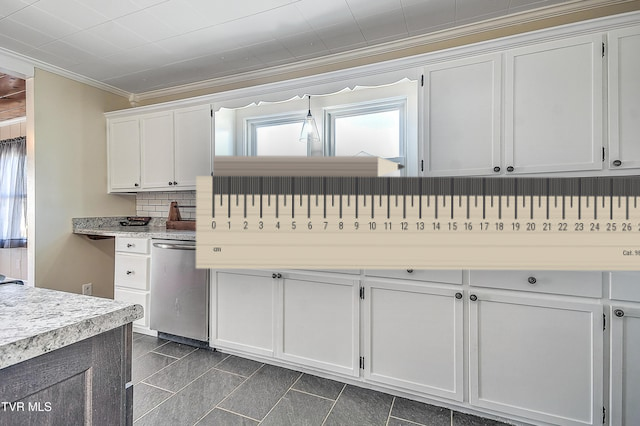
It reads 12 cm
